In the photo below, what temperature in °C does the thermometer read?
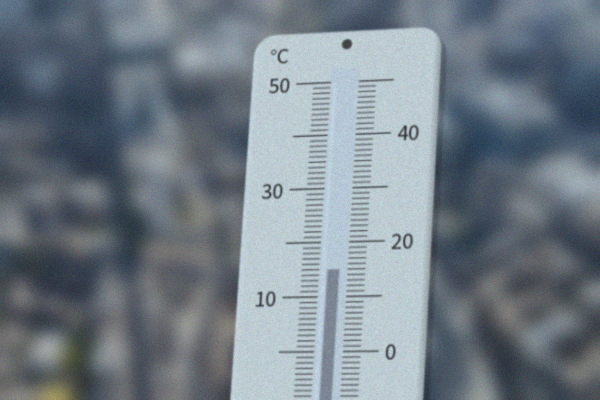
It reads 15 °C
